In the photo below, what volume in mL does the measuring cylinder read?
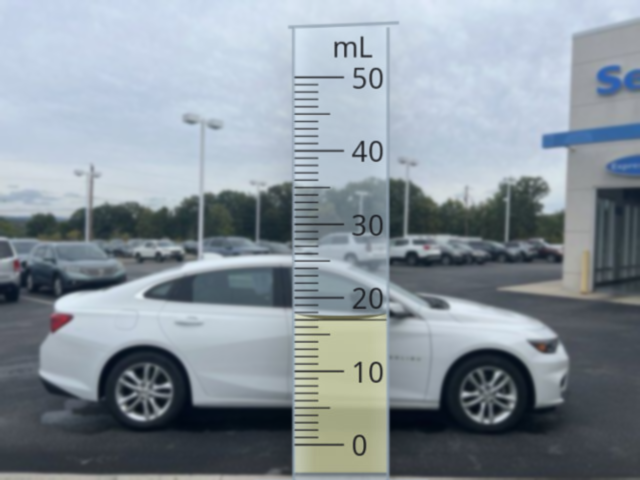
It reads 17 mL
